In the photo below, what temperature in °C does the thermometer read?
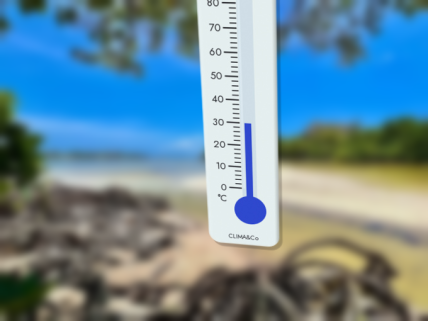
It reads 30 °C
